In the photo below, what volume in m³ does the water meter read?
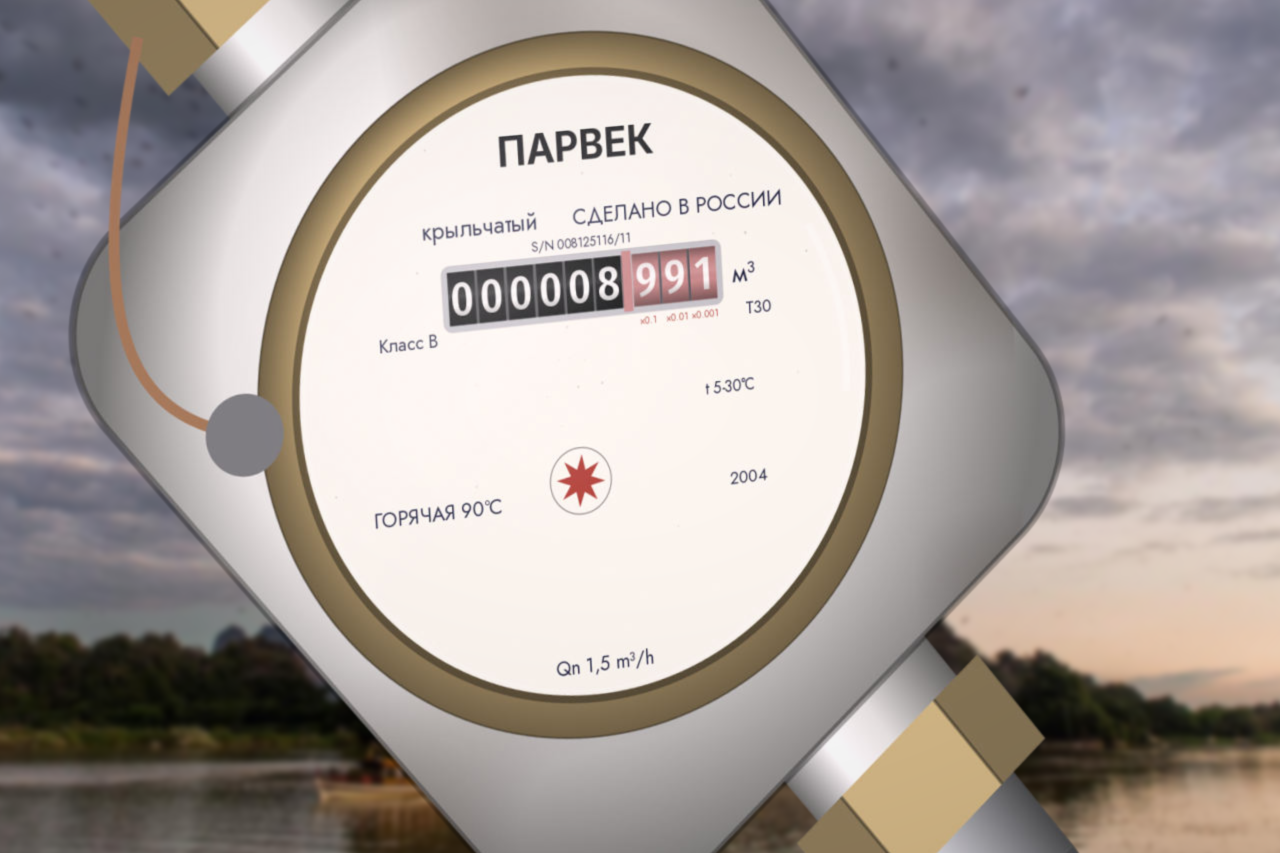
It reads 8.991 m³
